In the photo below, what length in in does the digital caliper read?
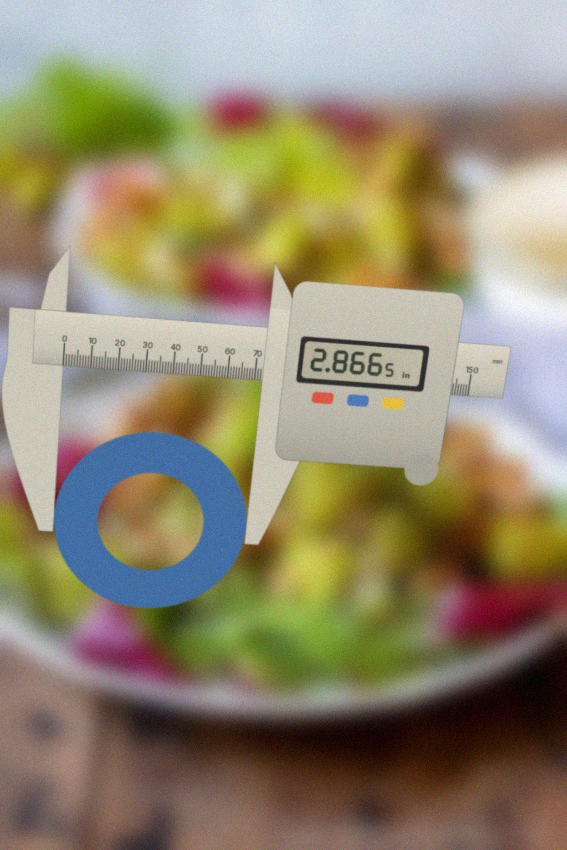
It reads 2.8665 in
